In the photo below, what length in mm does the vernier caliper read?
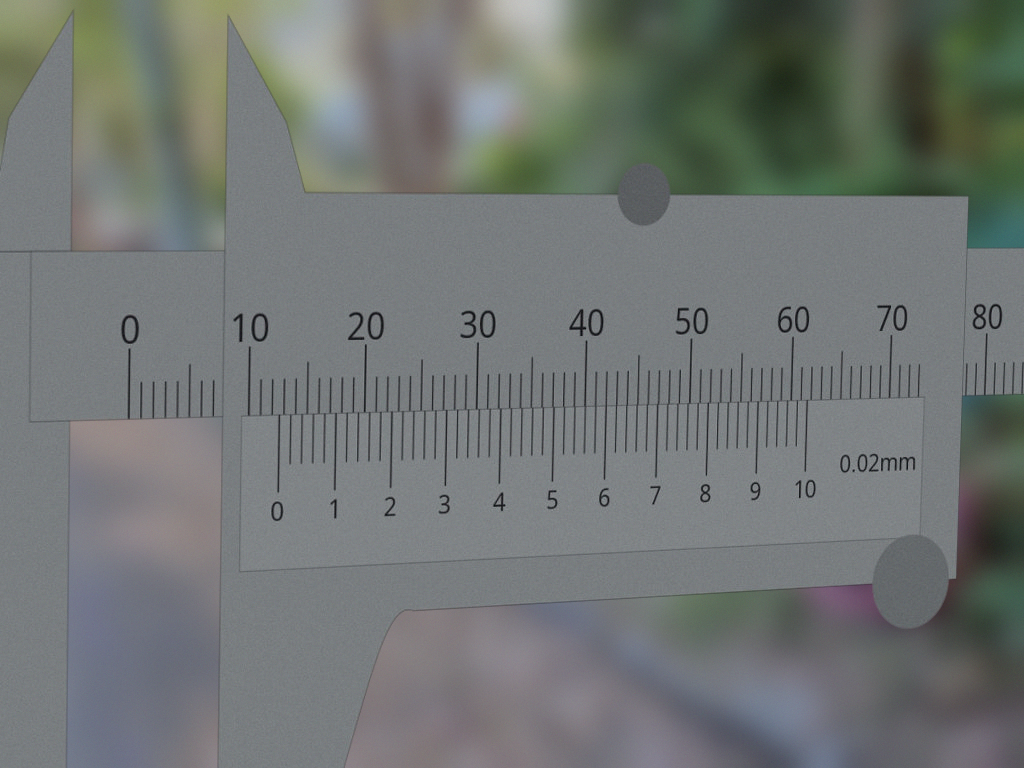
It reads 12.6 mm
